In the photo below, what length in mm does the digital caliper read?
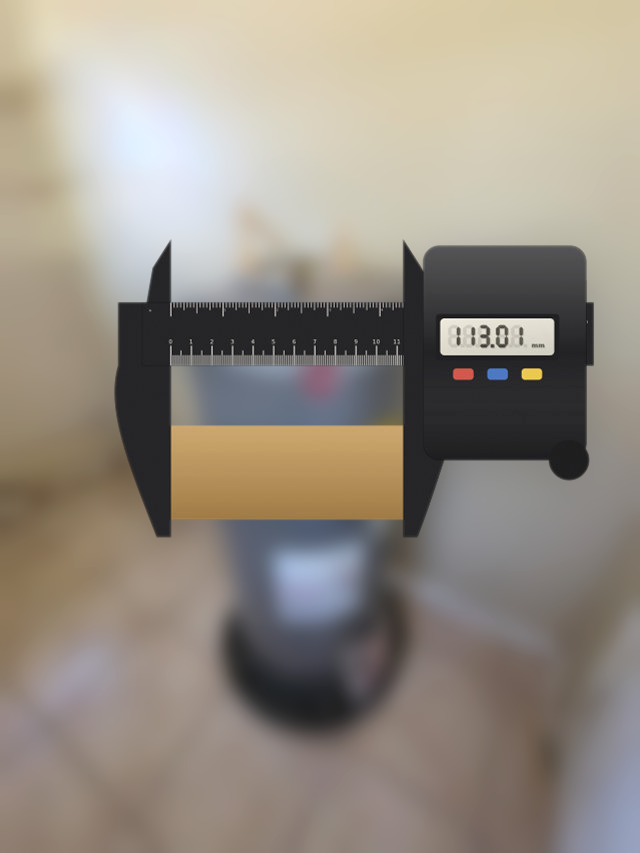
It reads 113.01 mm
